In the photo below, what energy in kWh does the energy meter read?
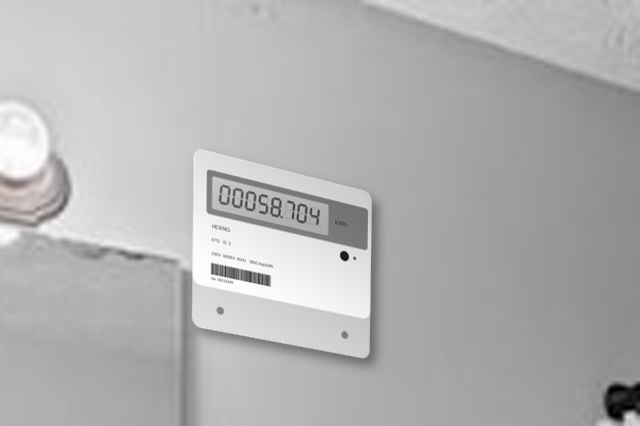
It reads 58.704 kWh
